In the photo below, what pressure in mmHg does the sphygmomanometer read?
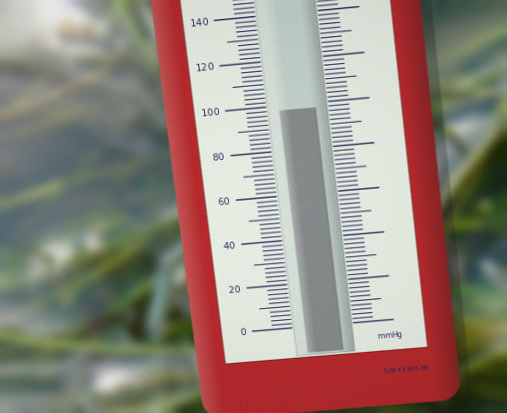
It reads 98 mmHg
